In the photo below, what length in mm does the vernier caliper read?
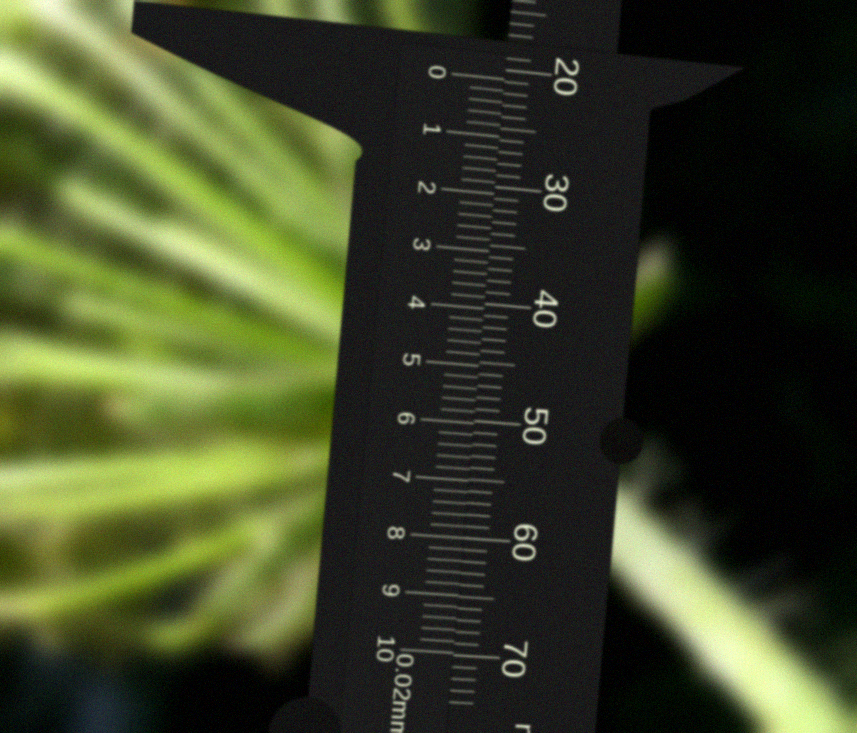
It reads 20.8 mm
